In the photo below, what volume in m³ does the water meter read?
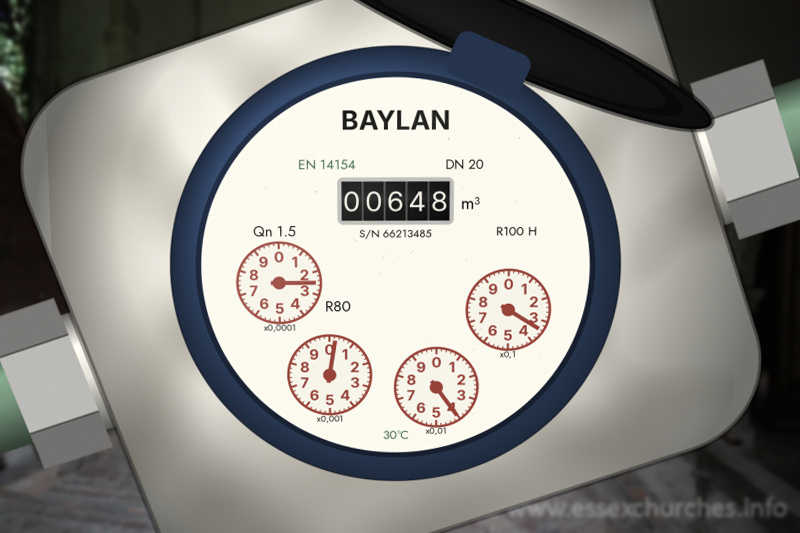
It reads 648.3402 m³
